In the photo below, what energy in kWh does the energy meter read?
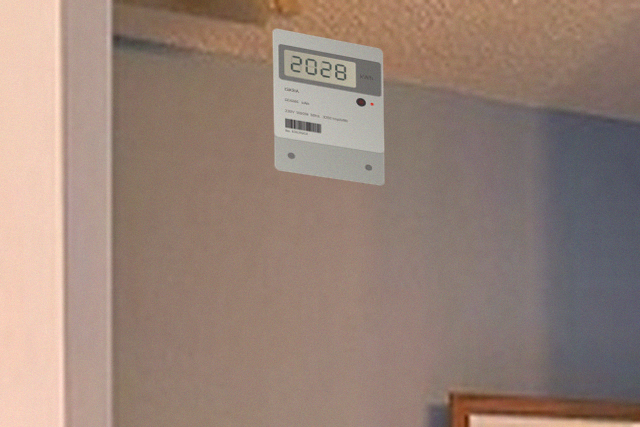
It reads 2028 kWh
